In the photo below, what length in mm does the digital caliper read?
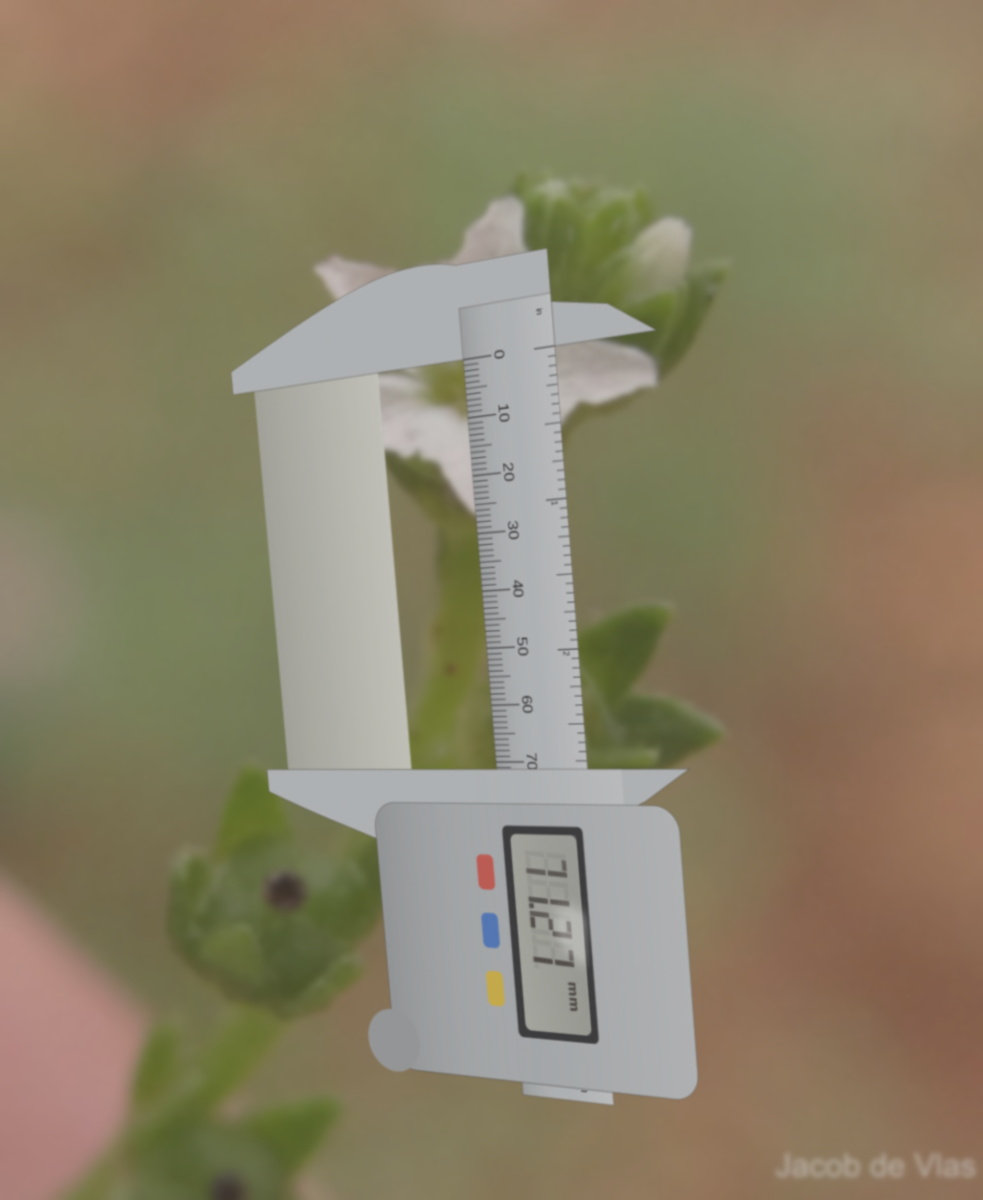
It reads 71.27 mm
